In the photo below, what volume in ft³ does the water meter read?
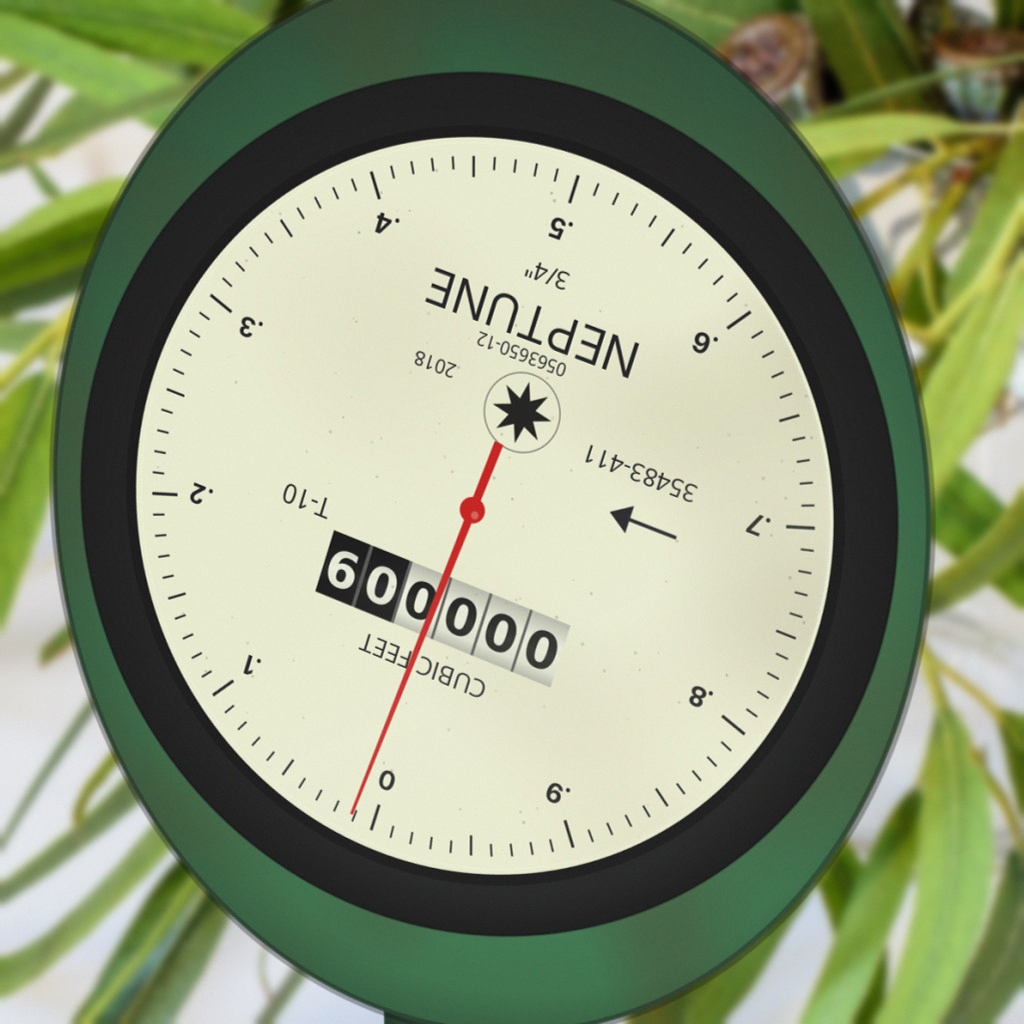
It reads 9.01 ft³
